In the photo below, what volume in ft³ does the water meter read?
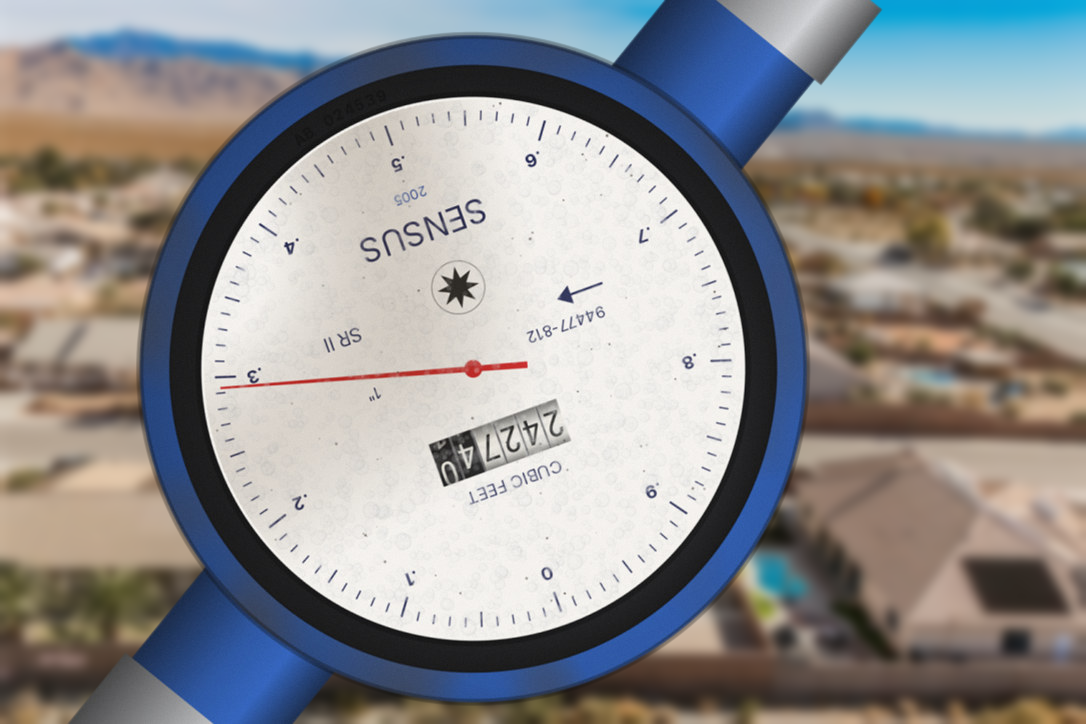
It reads 242740.29 ft³
